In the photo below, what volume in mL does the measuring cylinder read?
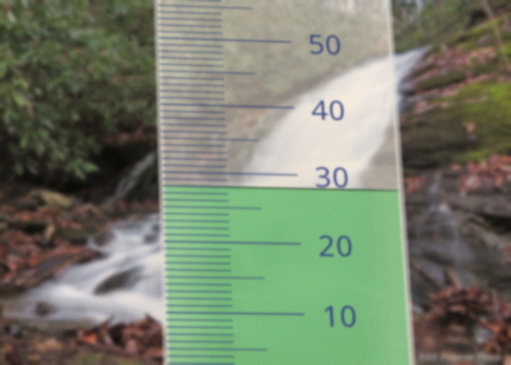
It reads 28 mL
